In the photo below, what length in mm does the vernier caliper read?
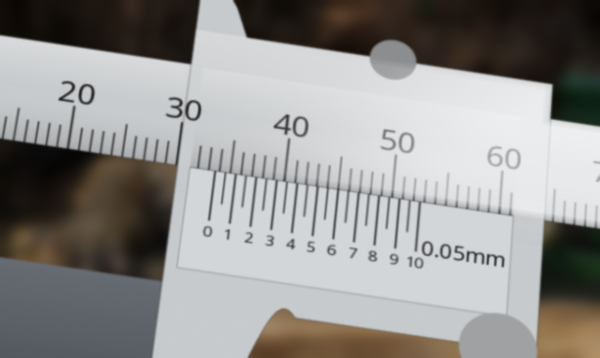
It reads 33.6 mm
